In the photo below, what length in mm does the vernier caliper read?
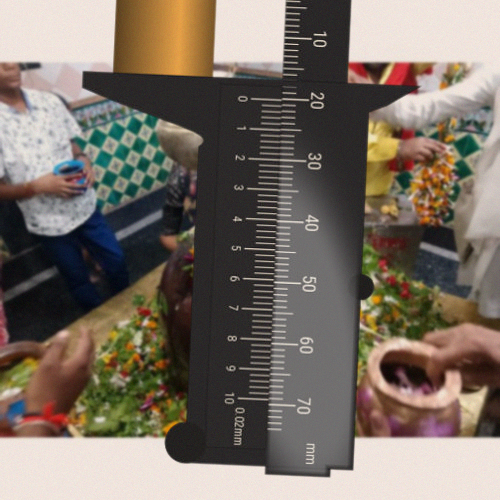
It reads 20.2 mm
